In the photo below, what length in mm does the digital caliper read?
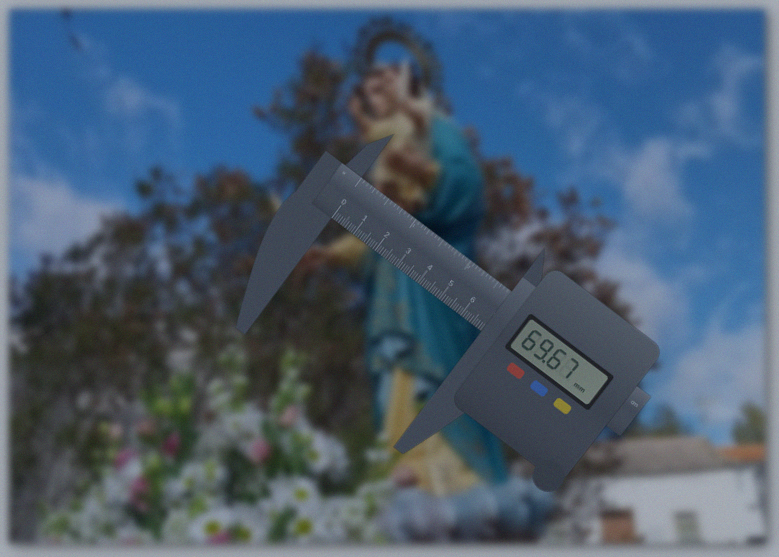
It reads 69.67 mm
